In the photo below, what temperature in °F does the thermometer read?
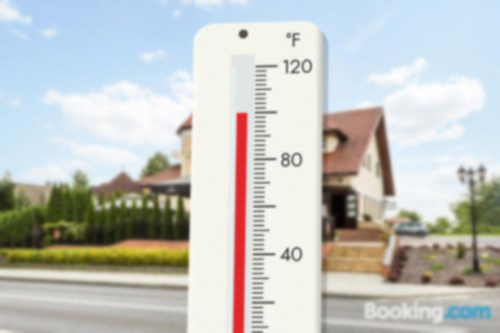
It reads 100 °F
